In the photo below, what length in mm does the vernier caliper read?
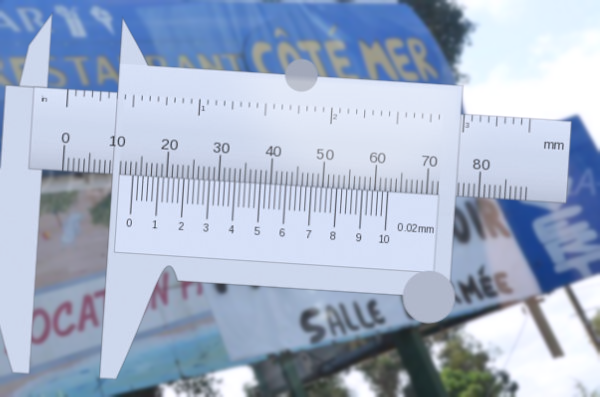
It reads 13.5 mm
